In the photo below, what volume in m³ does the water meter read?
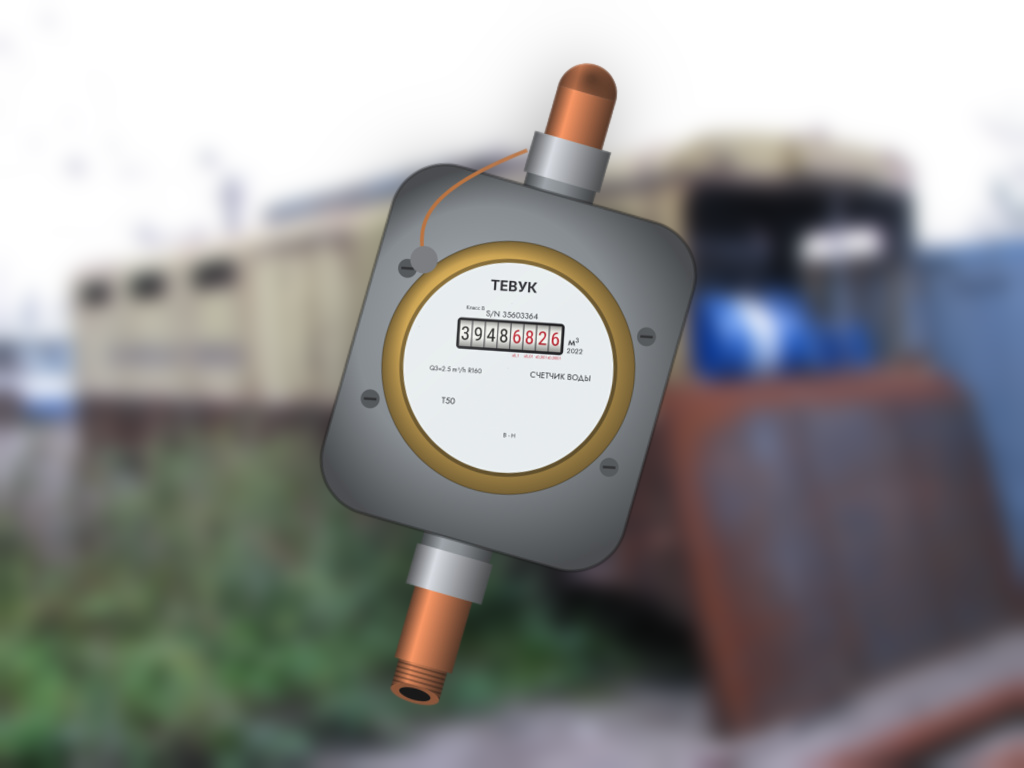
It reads 3948.6826 m³
